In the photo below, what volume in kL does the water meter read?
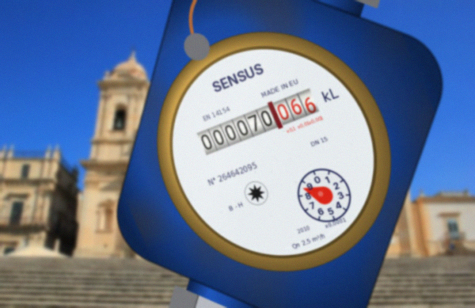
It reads 70.0658 kL
